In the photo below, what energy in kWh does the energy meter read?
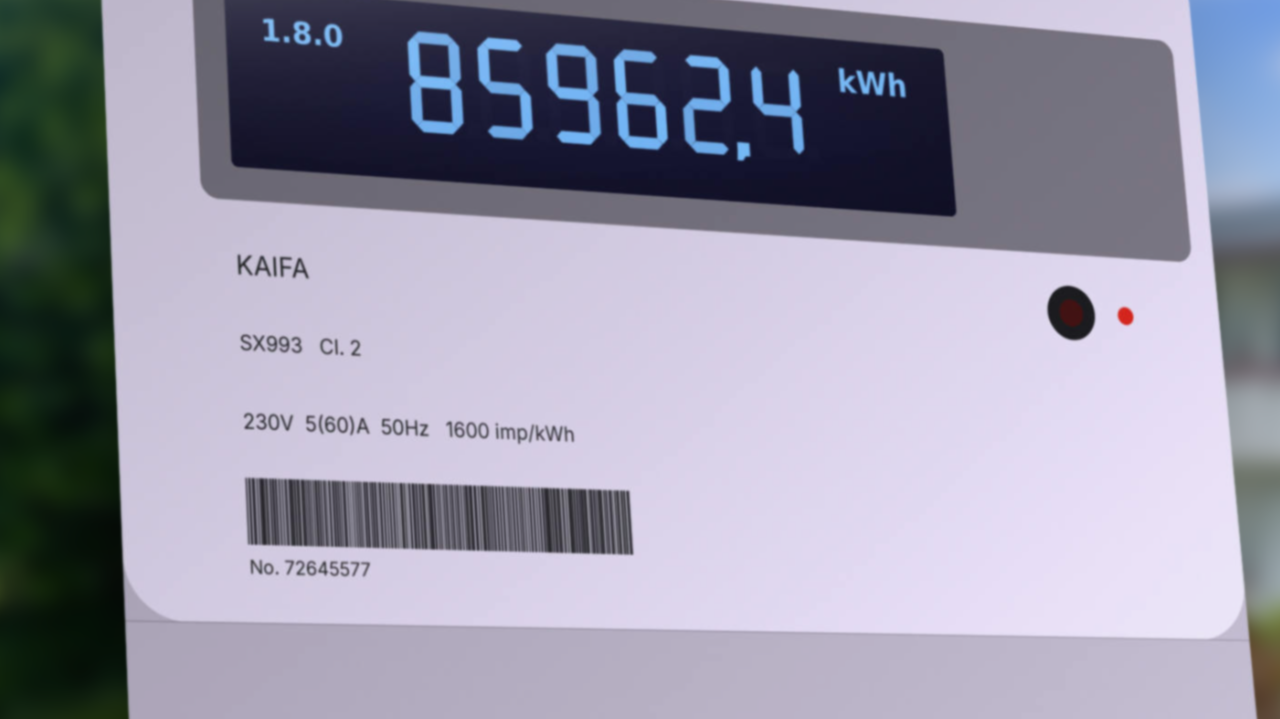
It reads 85962.4 kWh
